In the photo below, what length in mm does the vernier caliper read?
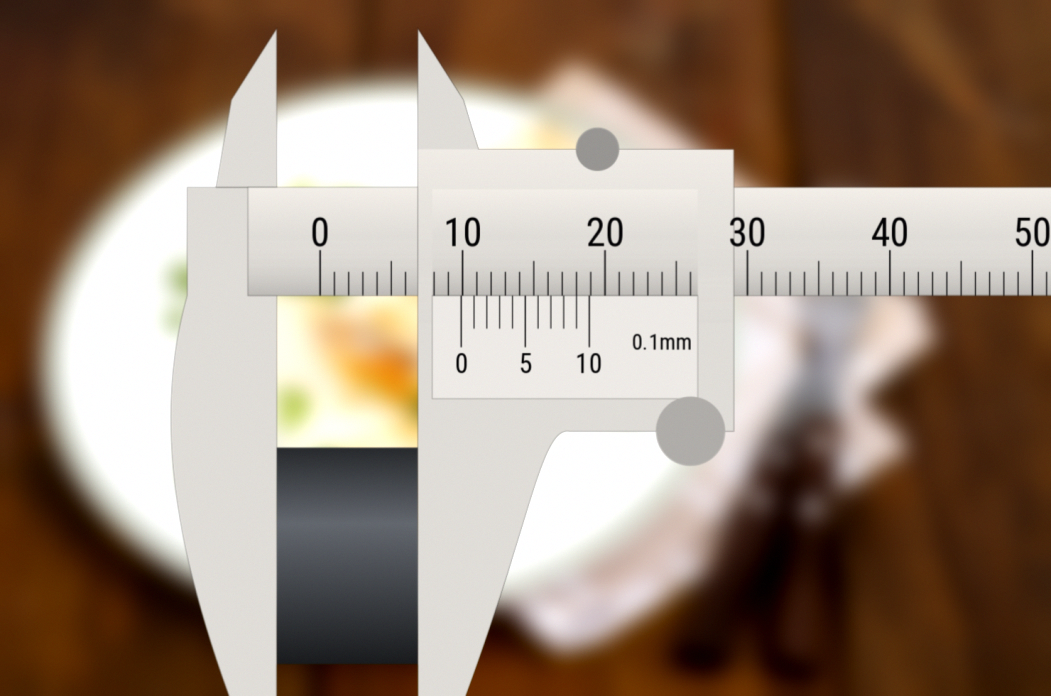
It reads 9.9 mm
